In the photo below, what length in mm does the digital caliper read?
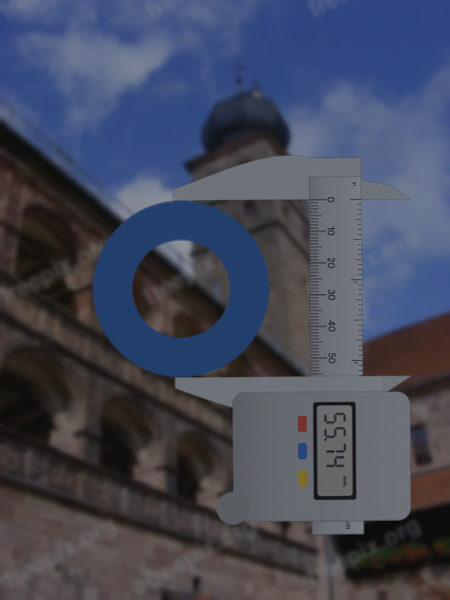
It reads 55.74 mm
